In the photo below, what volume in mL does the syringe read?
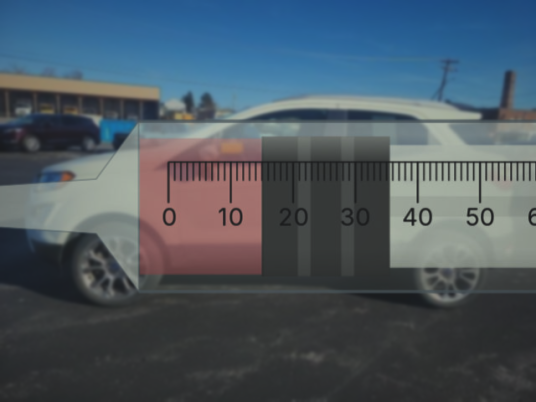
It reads 15 mL
